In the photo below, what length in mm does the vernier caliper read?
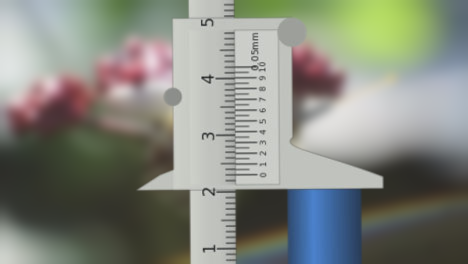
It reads 23.0 mm
